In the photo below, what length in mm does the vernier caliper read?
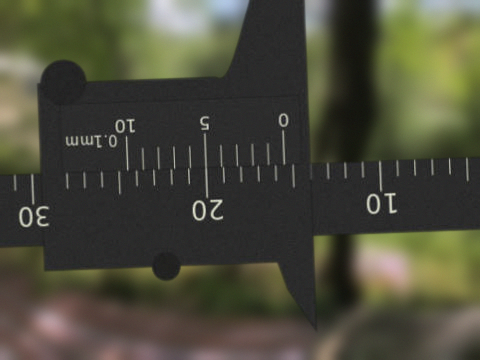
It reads 15.5 mm
